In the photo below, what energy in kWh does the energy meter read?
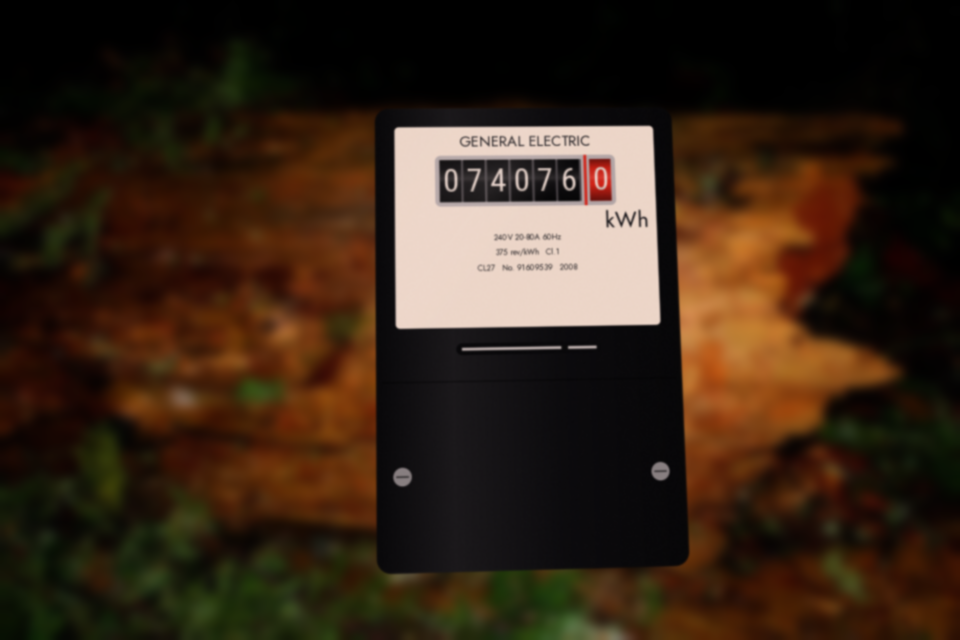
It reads 74076.0 kWh
